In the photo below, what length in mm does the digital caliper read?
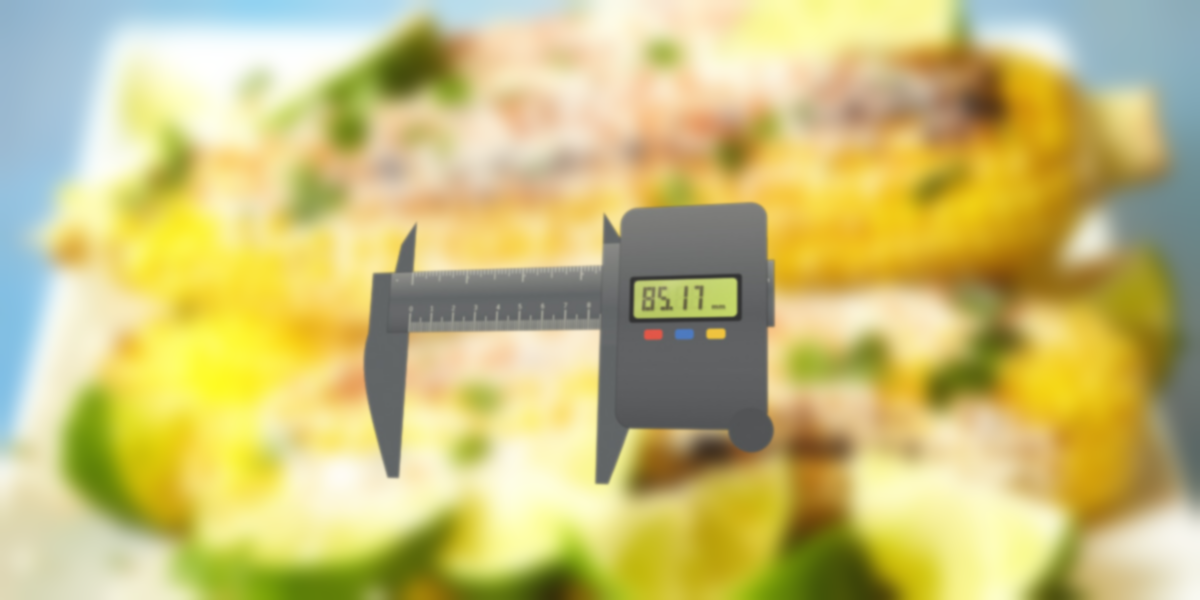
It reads 85.17 mm
